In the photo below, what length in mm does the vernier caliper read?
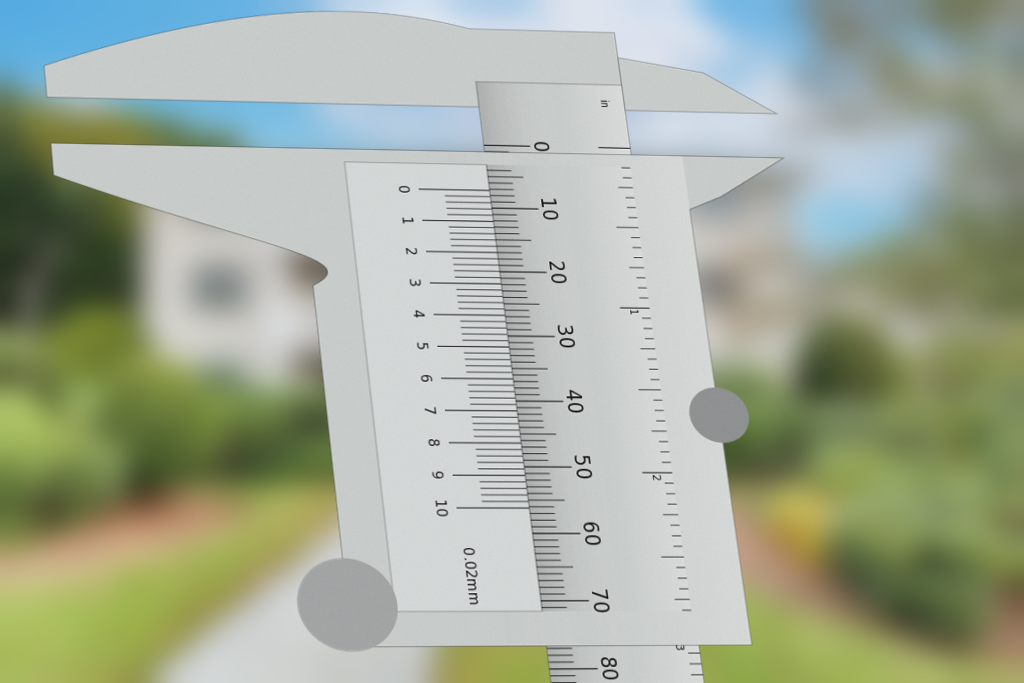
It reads 7.2 mm
